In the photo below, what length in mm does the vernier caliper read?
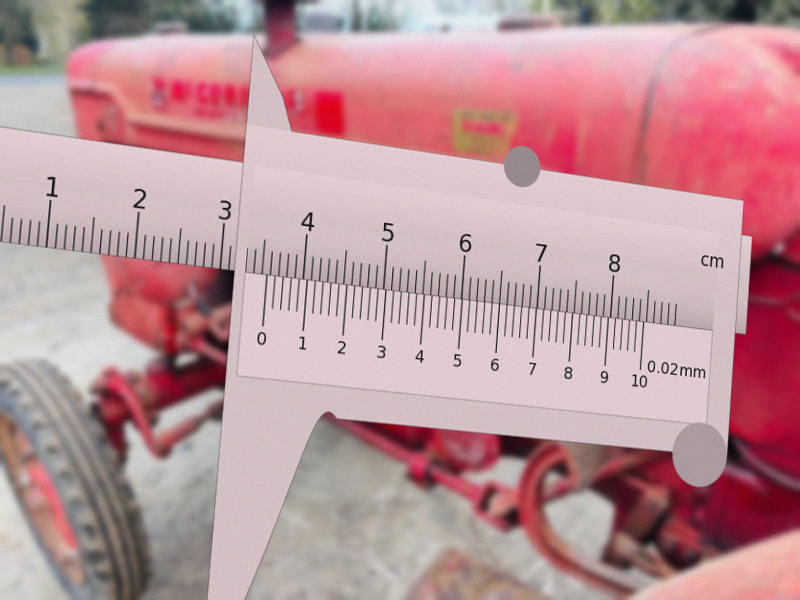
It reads 35.6 mm
